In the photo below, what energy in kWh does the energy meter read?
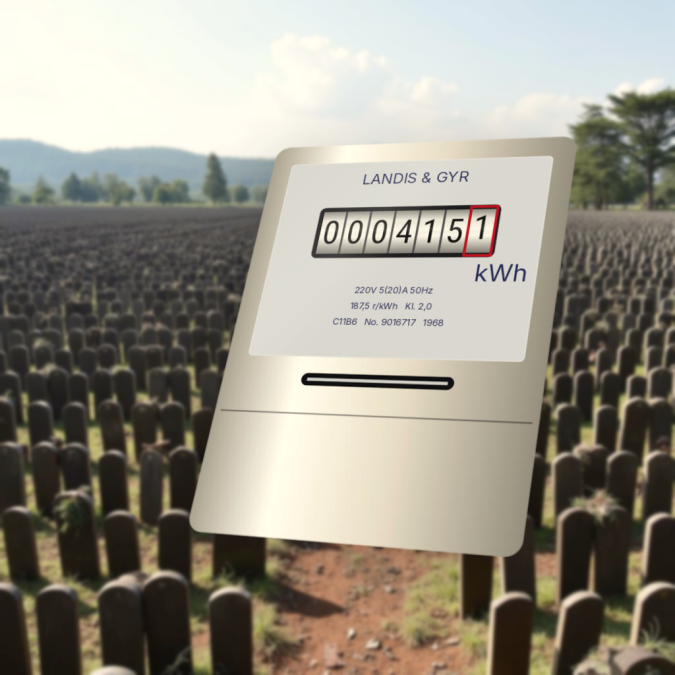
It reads 415.1 kWh
